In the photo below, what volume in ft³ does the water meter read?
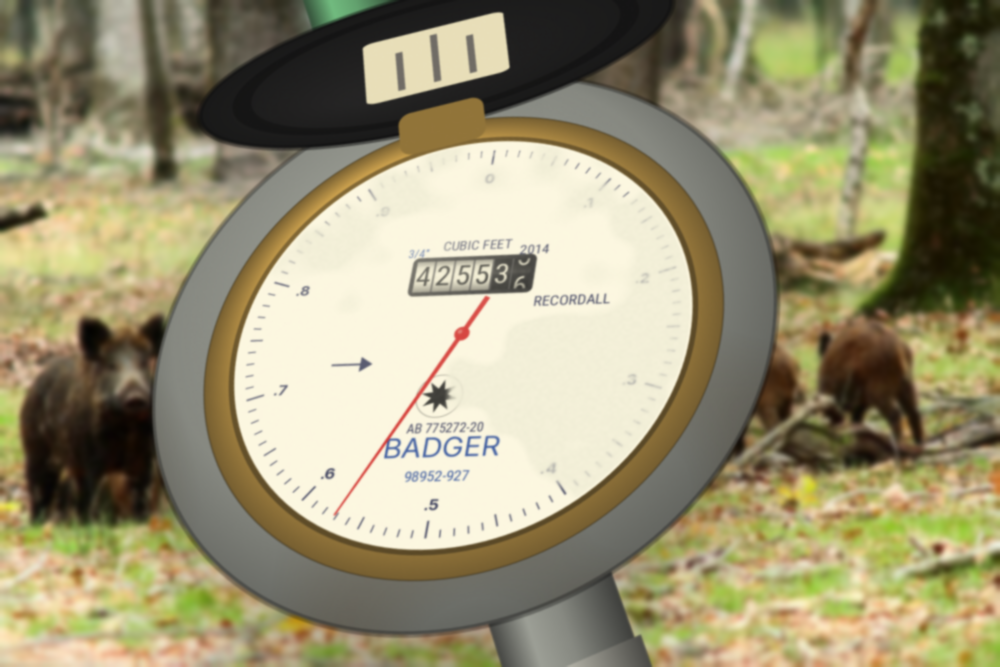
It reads 425535.57 ft³
